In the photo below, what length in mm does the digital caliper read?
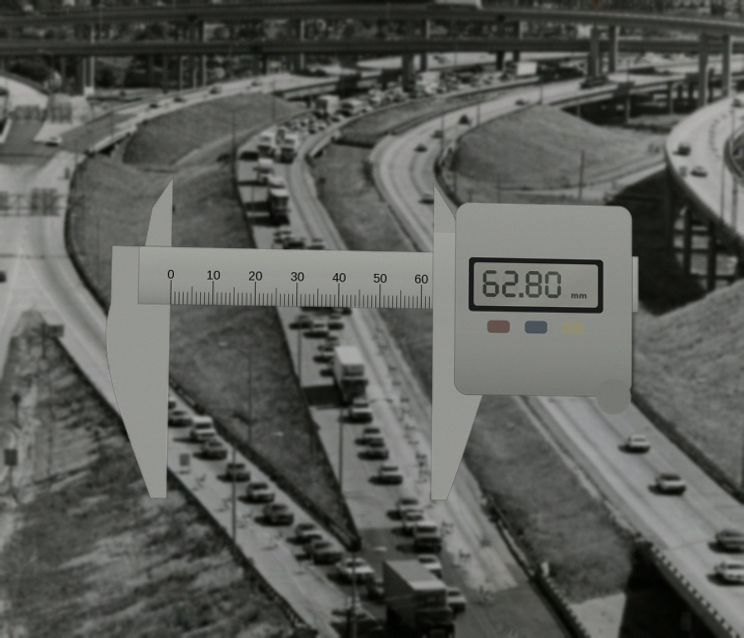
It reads 62.80 mm
